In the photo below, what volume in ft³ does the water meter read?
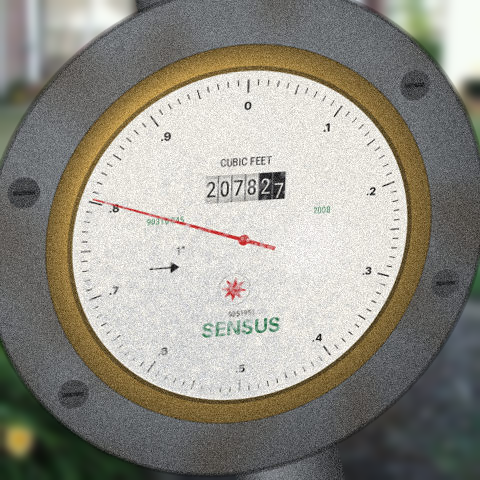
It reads 207826.80 ft³
